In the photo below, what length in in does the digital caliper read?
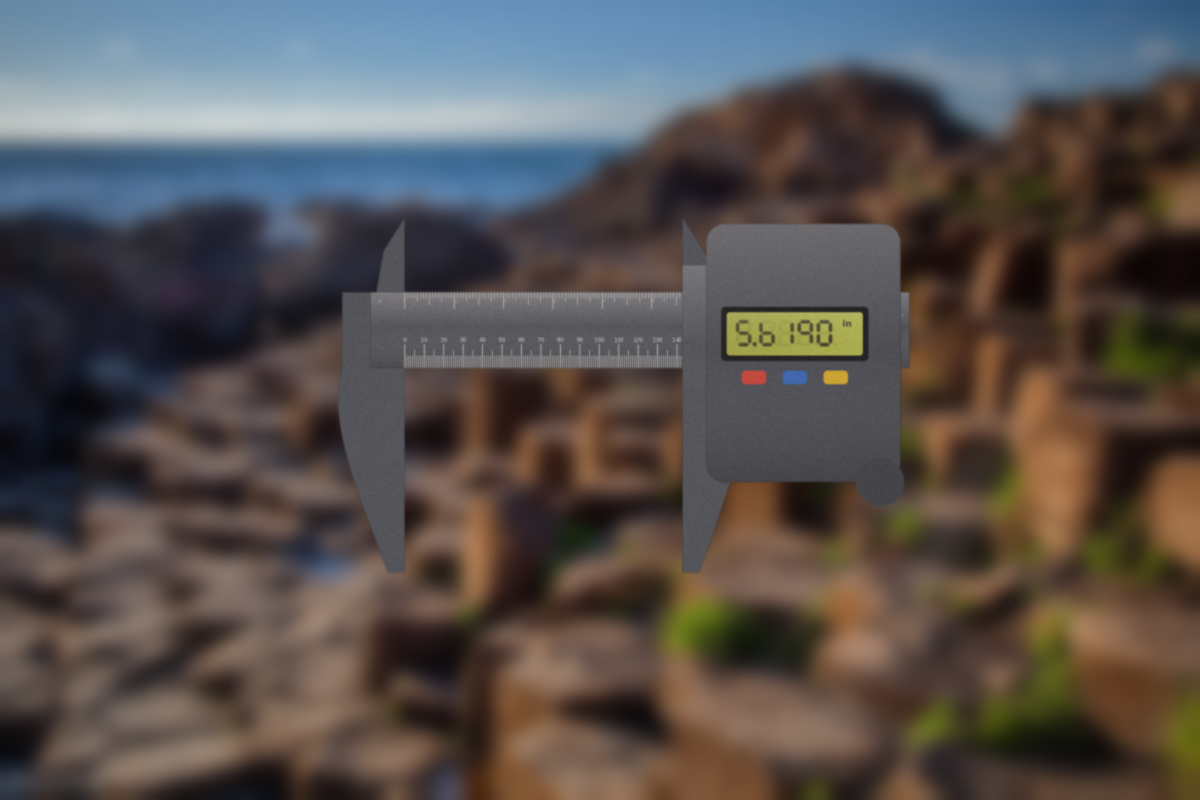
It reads 5.6190 in
